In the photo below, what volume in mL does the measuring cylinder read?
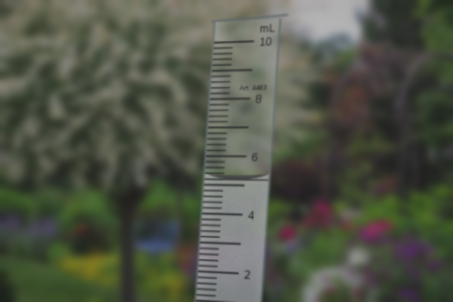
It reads 5.2 mL
